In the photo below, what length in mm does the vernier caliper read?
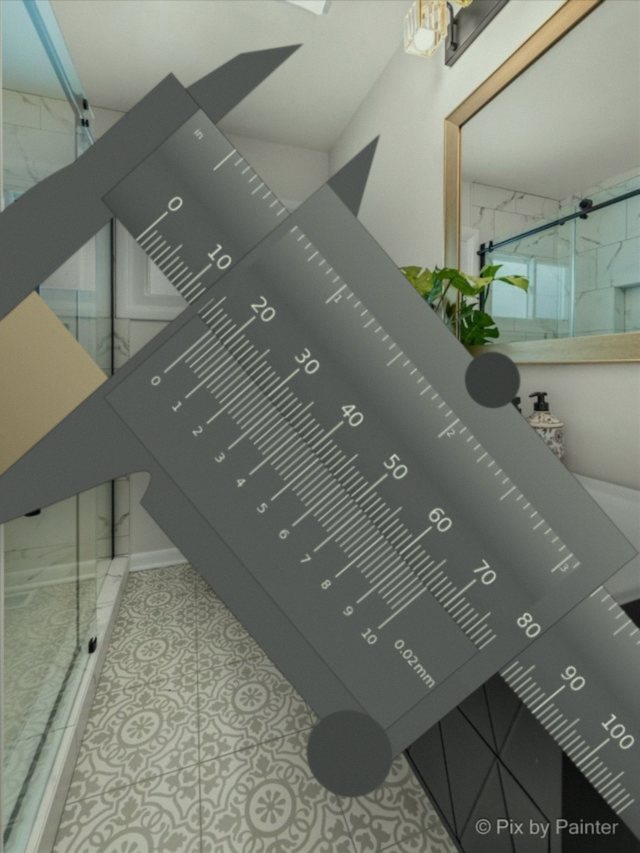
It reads 17.2 mm
